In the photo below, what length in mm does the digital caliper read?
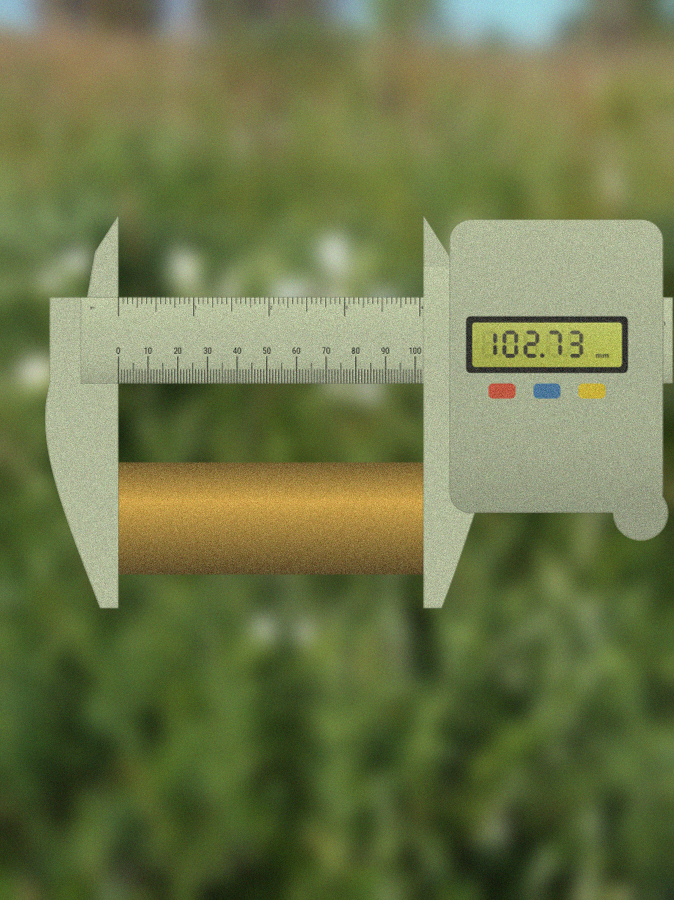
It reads 102.73 mm
